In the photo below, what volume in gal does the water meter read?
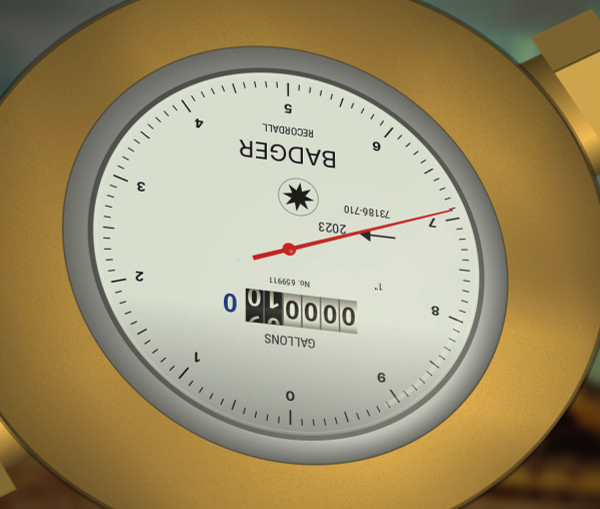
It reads 96.9 gal
